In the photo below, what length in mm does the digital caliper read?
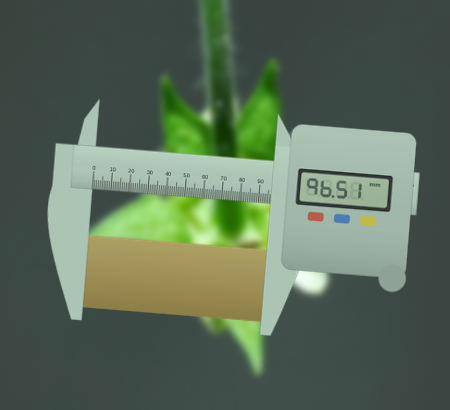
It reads 96.51 mm
